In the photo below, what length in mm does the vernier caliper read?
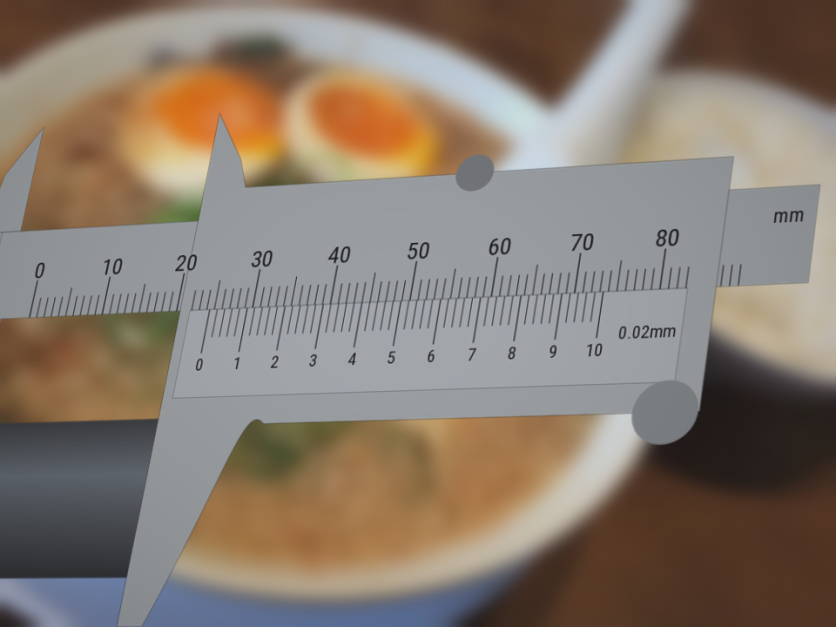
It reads 24.4 mm
